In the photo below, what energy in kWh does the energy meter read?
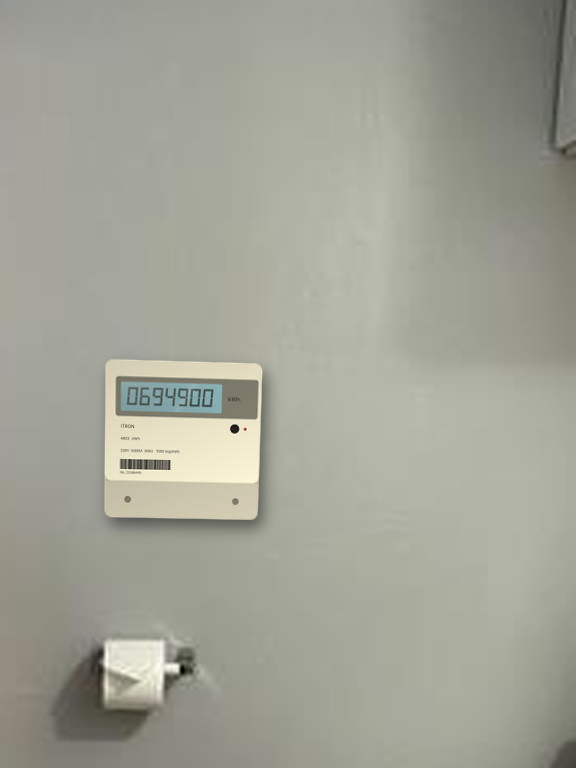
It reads 694900 kWh
